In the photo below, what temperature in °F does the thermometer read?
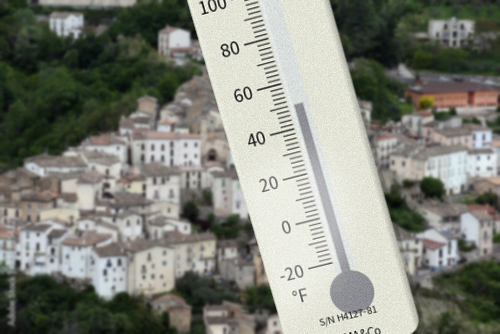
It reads 50 °F
